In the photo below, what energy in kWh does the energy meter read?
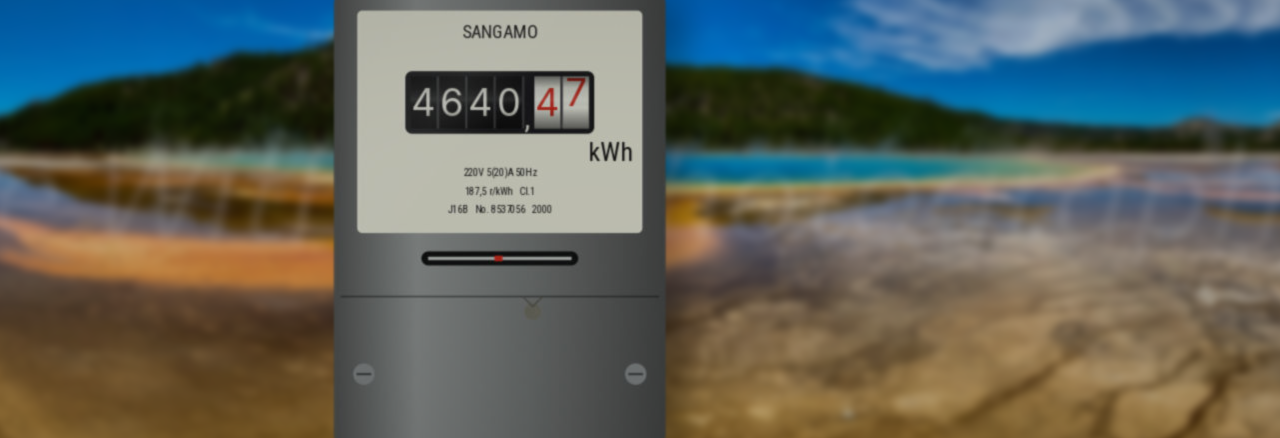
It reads 4640.47 kWh
